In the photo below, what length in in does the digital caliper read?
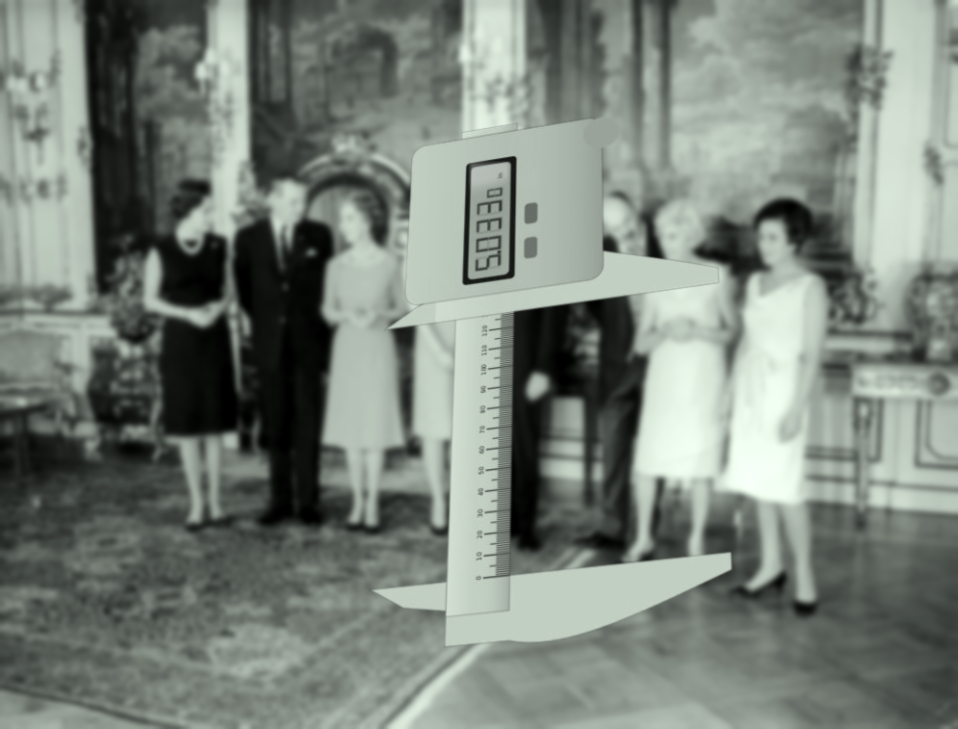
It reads 5.0330 in
